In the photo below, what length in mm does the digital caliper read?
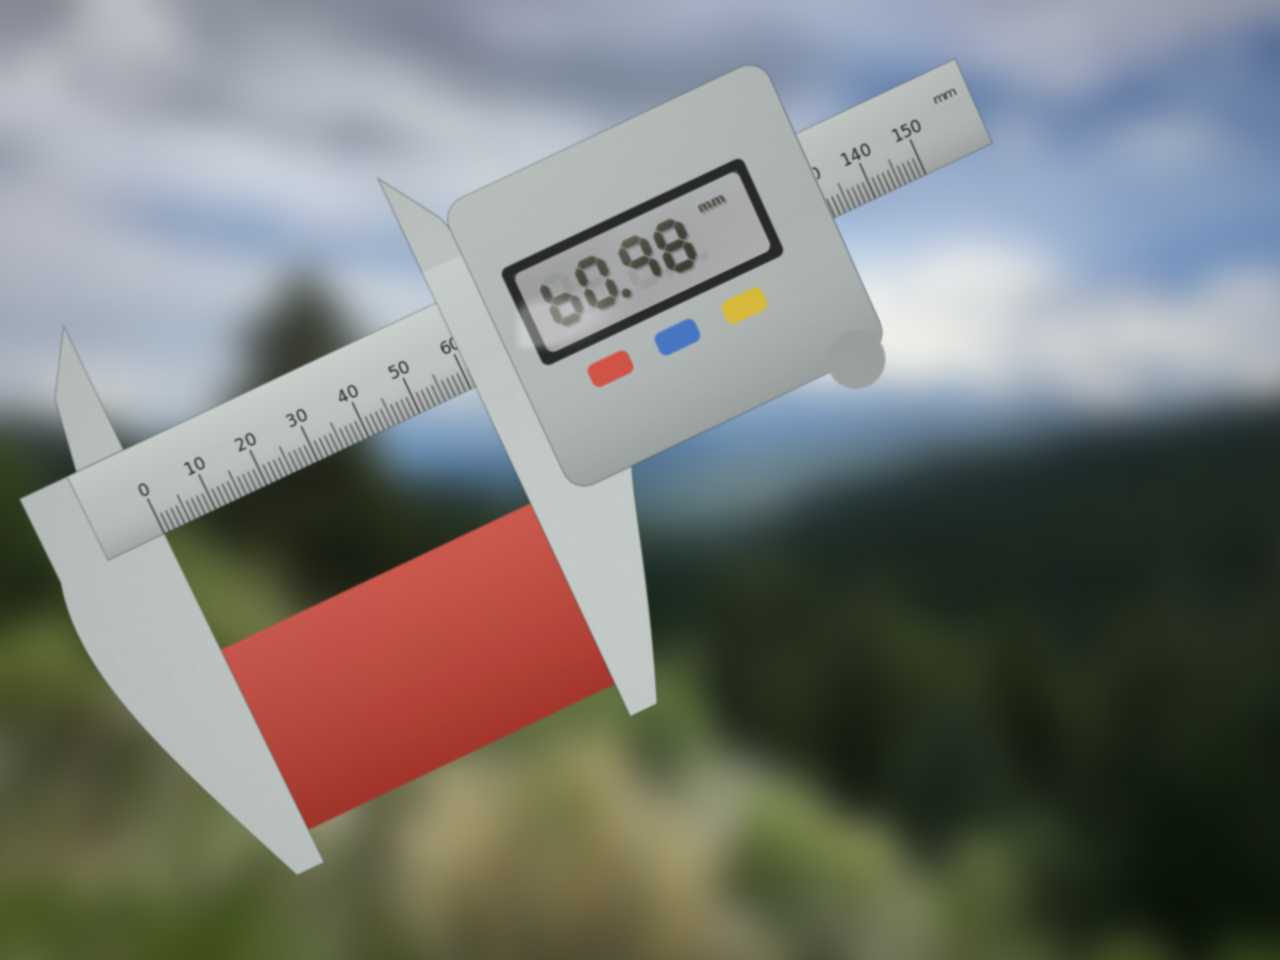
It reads 60.98 mm
